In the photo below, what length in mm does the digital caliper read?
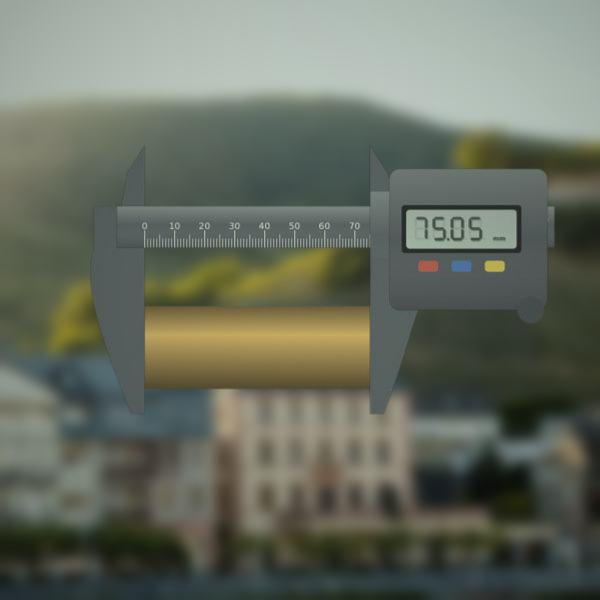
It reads 75.05 mm
